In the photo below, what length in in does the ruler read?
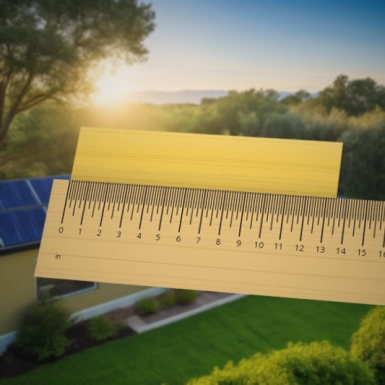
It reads 13.5 in
